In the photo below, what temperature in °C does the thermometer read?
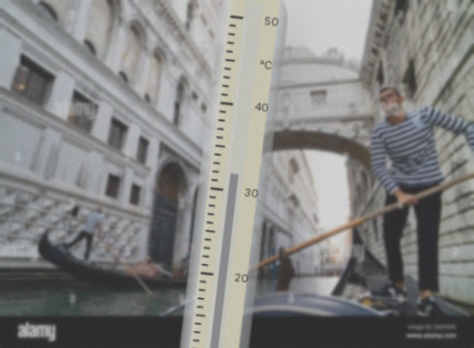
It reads 32 °C
